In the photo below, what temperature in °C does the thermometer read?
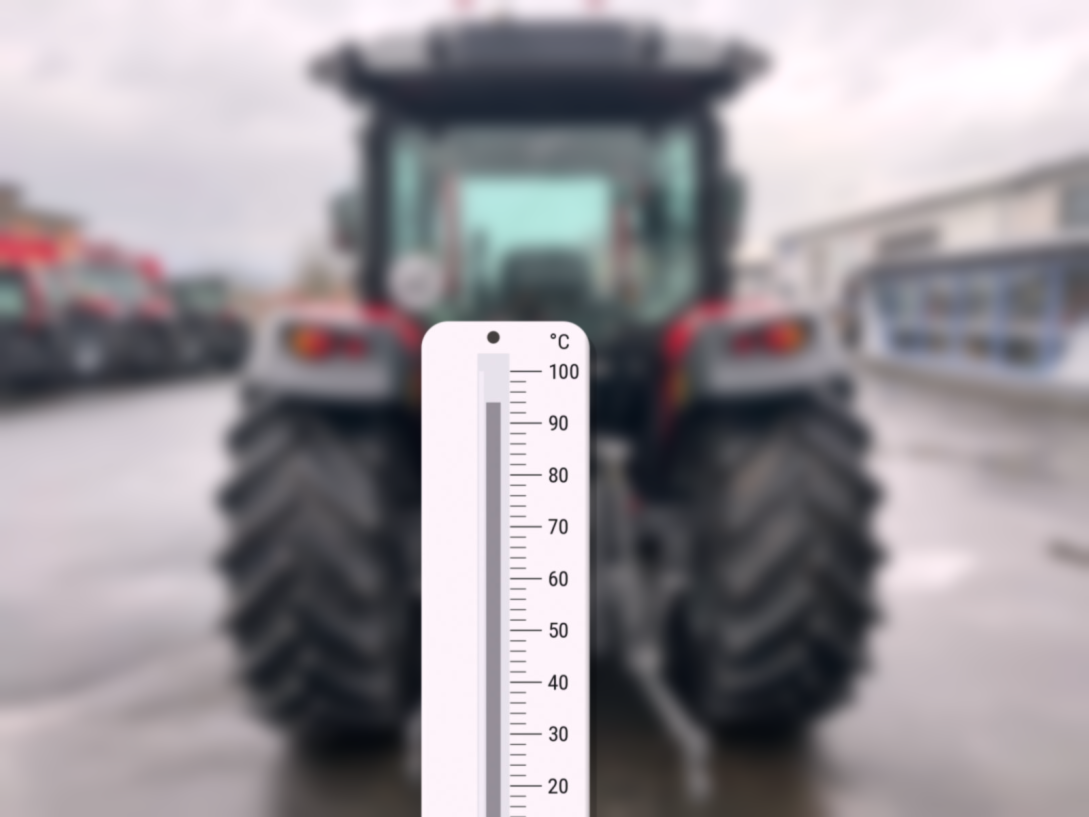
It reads 94 °C
